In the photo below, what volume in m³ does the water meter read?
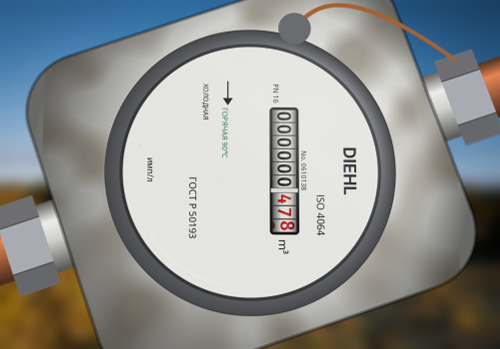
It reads 0.478 m³
